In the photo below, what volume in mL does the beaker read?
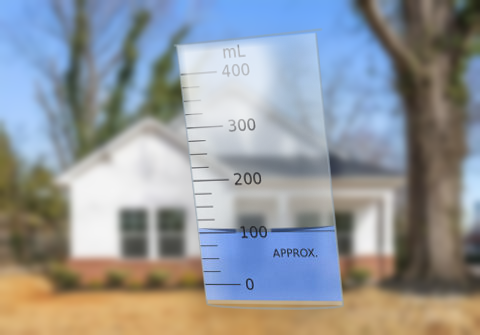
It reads 100 mL
